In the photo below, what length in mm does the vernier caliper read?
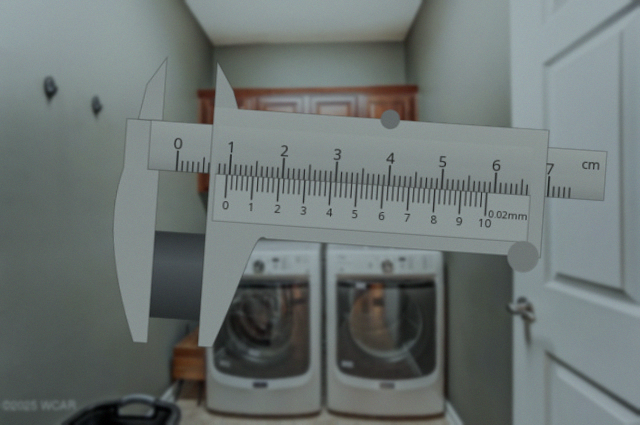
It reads 9.5 mm
